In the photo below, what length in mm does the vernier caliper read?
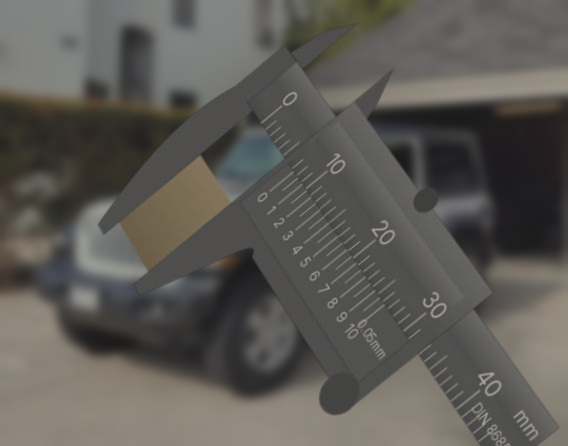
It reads 7.4 mm
